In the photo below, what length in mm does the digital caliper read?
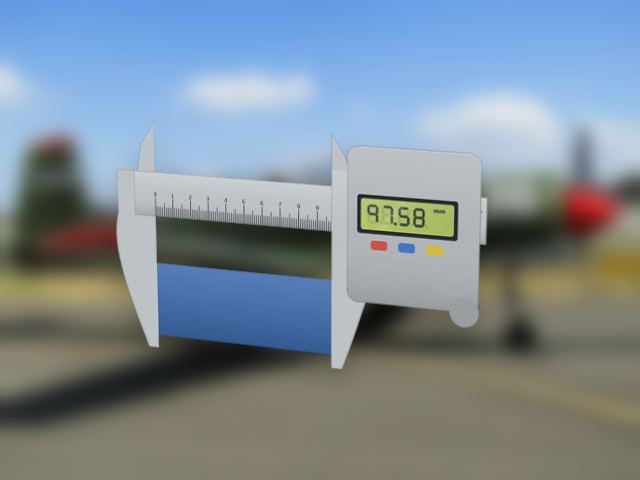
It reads 97.58 mm
